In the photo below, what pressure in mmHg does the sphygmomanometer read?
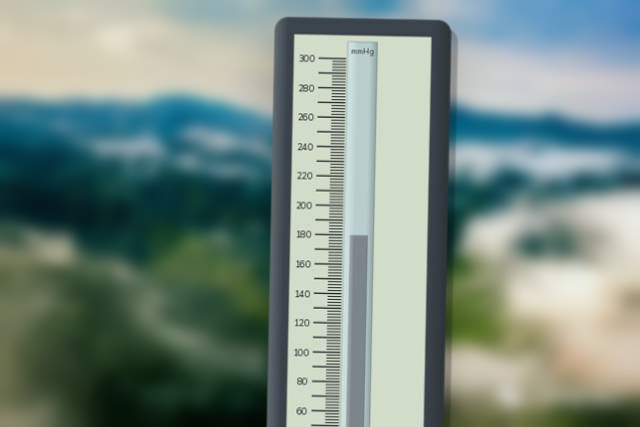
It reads 180 mmHg
